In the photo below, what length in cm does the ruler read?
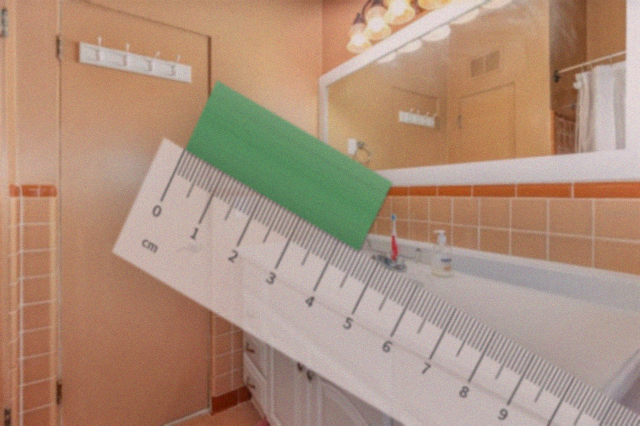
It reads 4.5 cm
